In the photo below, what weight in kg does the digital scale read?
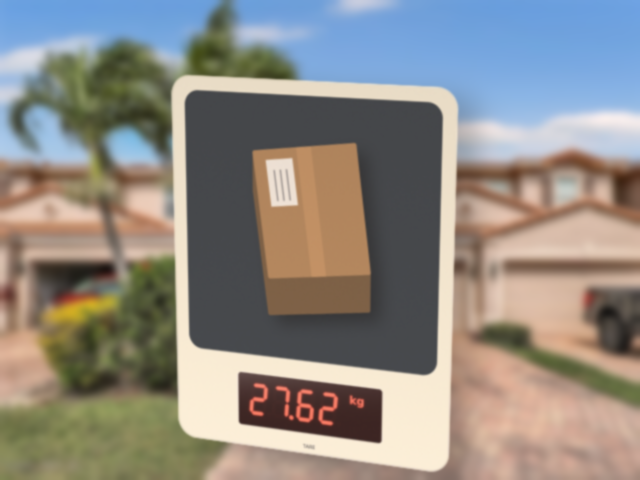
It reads 27.62 kg
